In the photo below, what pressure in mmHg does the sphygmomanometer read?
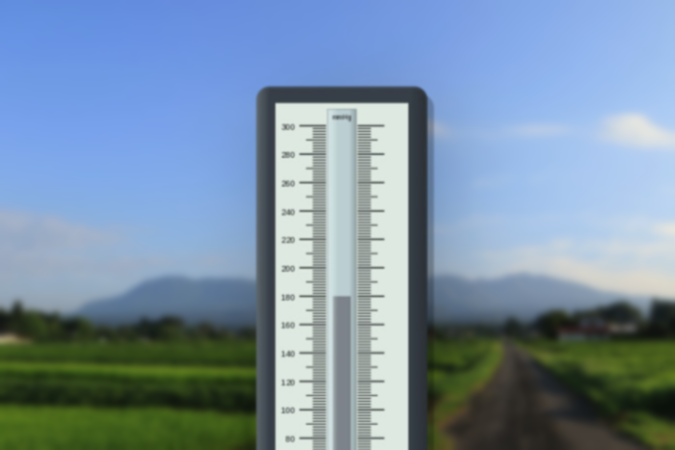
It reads 180 mmHg
